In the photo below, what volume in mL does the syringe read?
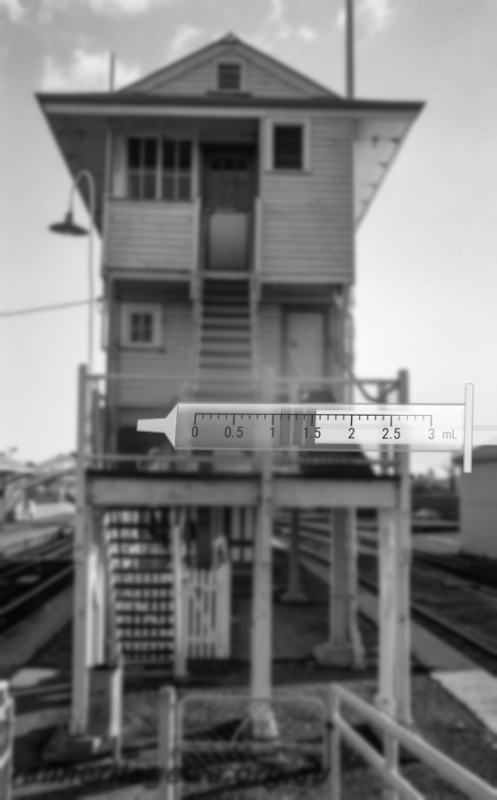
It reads 1.1 mL
